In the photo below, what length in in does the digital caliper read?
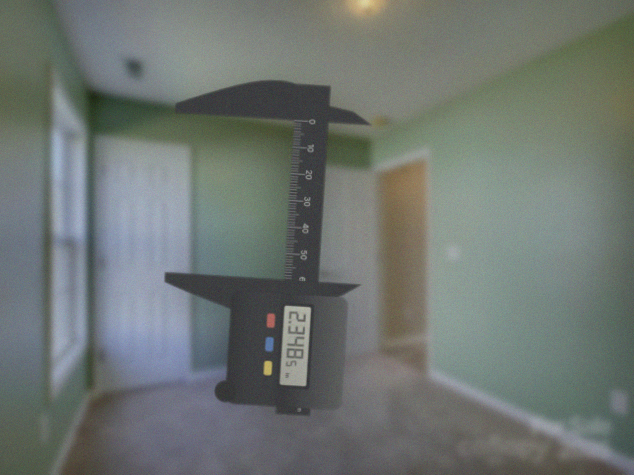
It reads 2.3485 in
